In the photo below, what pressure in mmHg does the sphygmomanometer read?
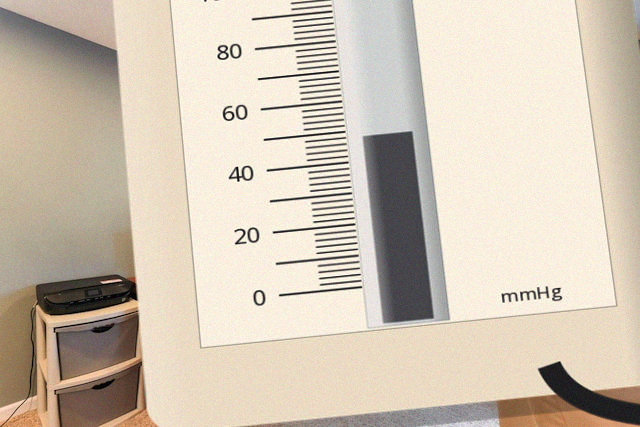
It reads 48 mmHg
